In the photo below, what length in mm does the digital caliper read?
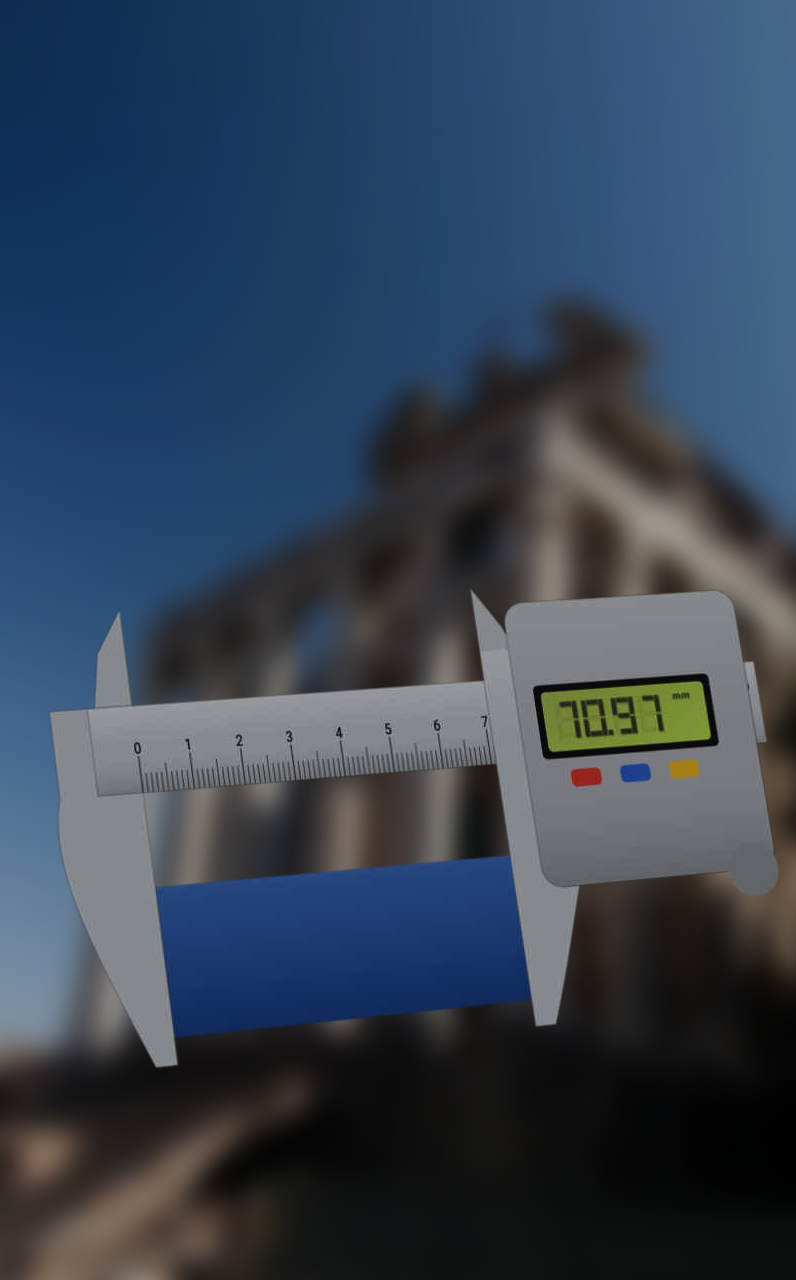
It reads 70.97 mm
